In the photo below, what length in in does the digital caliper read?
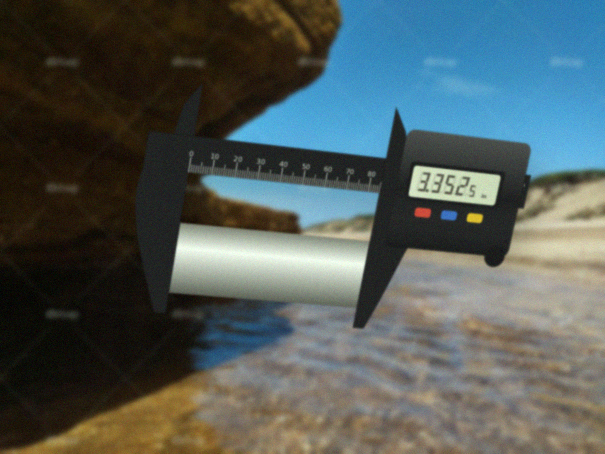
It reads 3.3525 in
